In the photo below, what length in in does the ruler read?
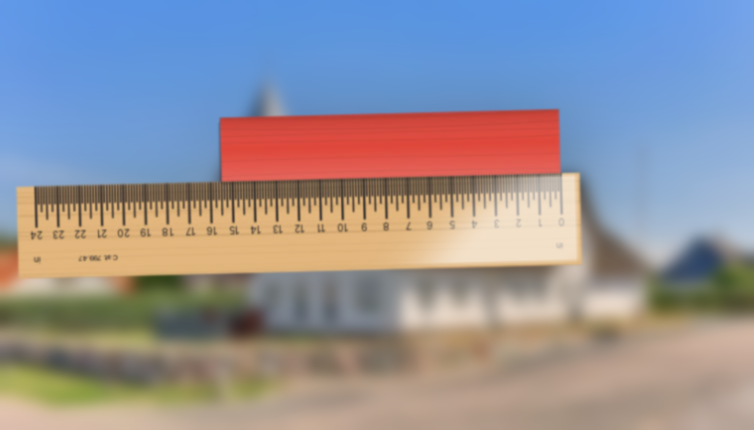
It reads 15.5 in
